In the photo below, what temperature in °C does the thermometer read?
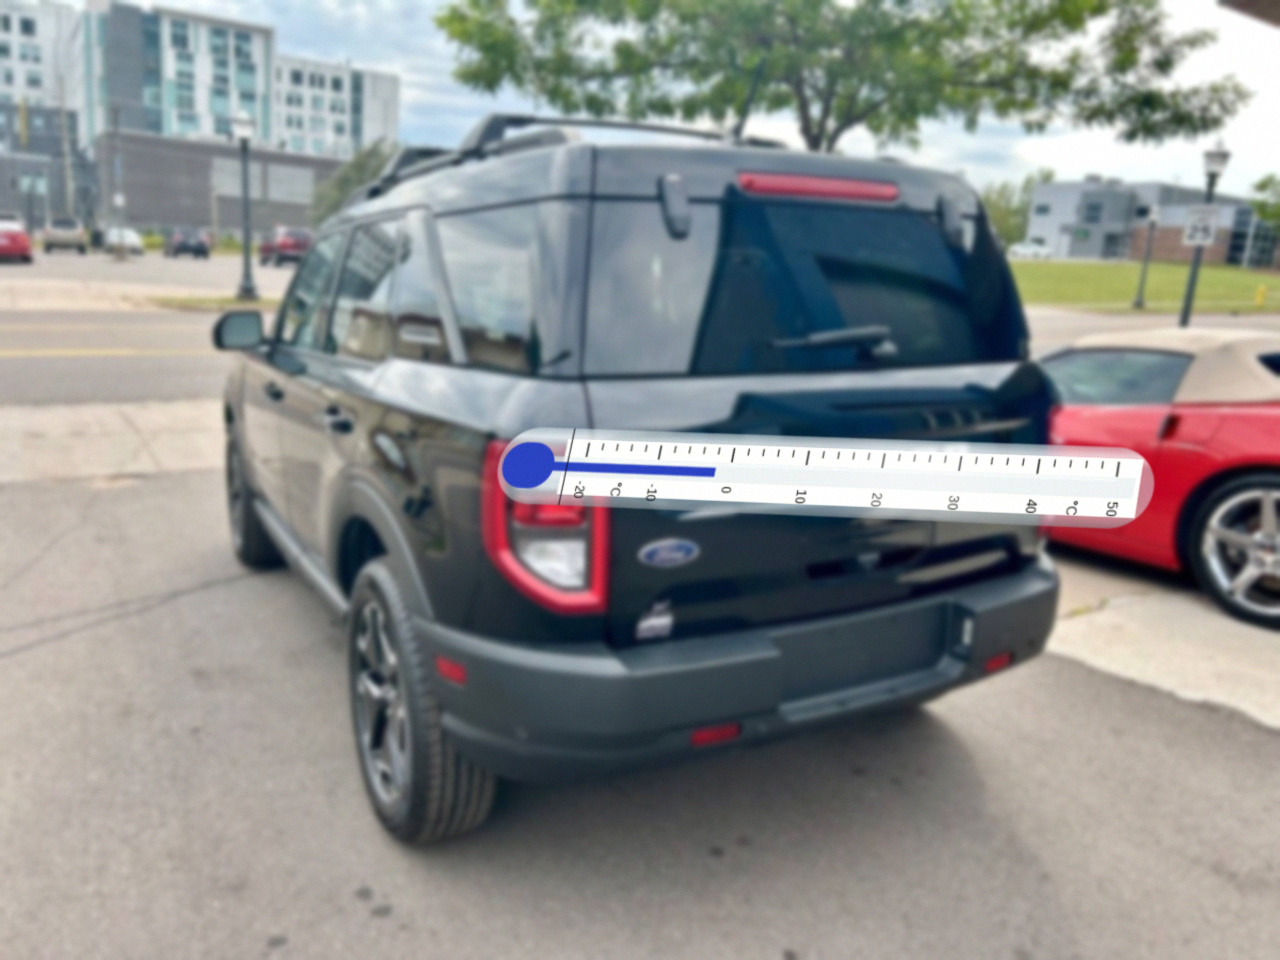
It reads -2 °C
